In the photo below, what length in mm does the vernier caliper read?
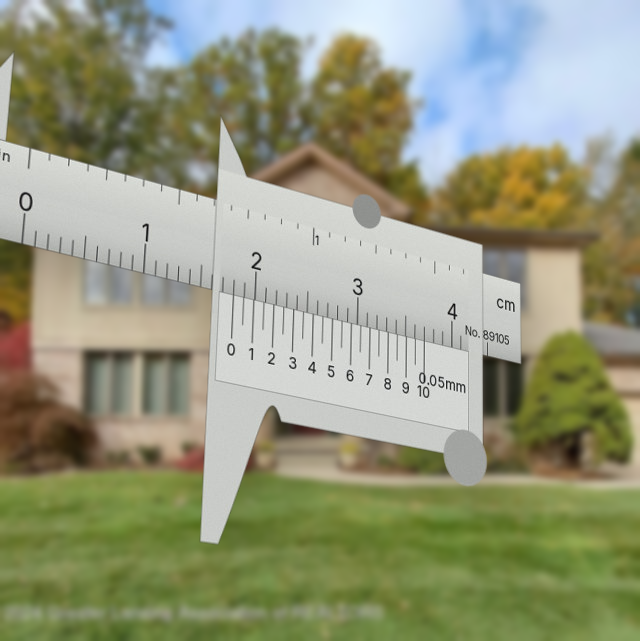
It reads 18.0 mm
